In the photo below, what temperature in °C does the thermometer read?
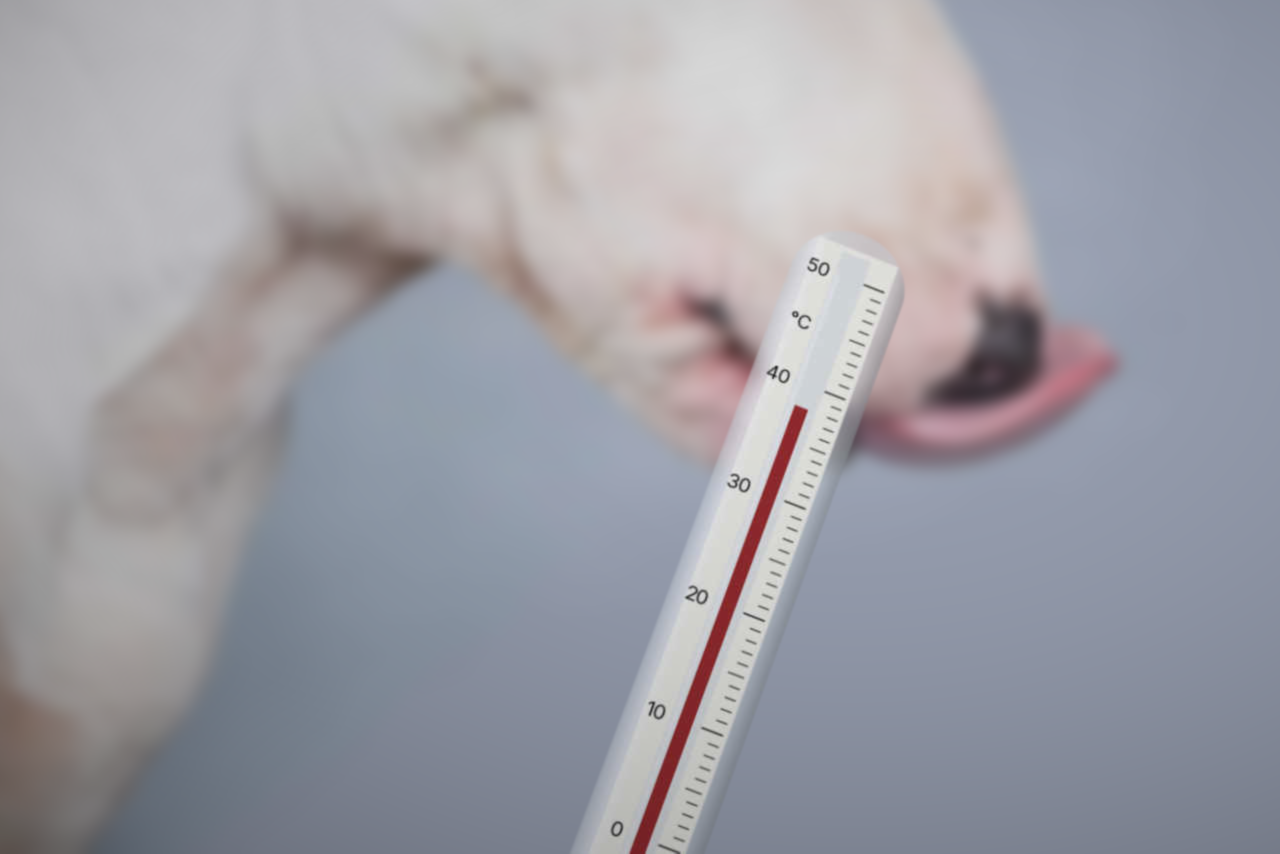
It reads 38 °C
